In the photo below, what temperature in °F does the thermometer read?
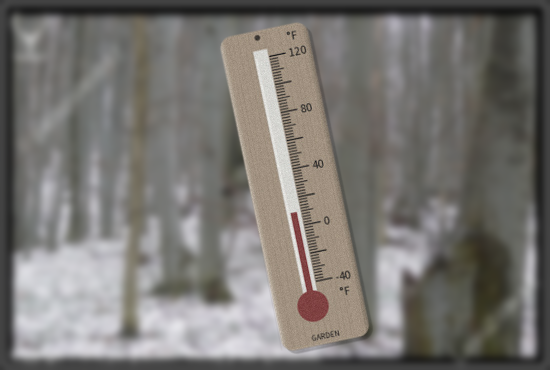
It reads 10 °F
